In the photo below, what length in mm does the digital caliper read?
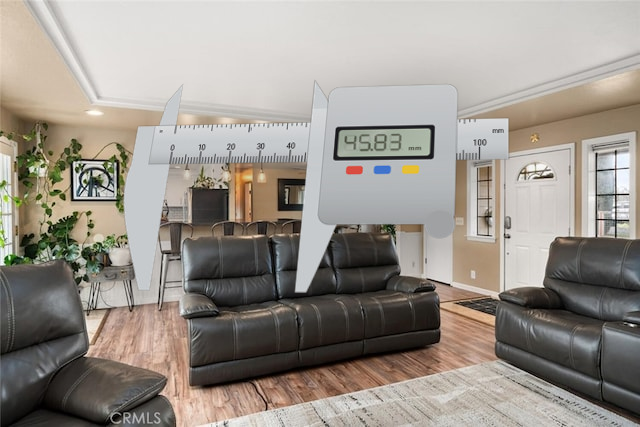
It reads 45.83 mm
